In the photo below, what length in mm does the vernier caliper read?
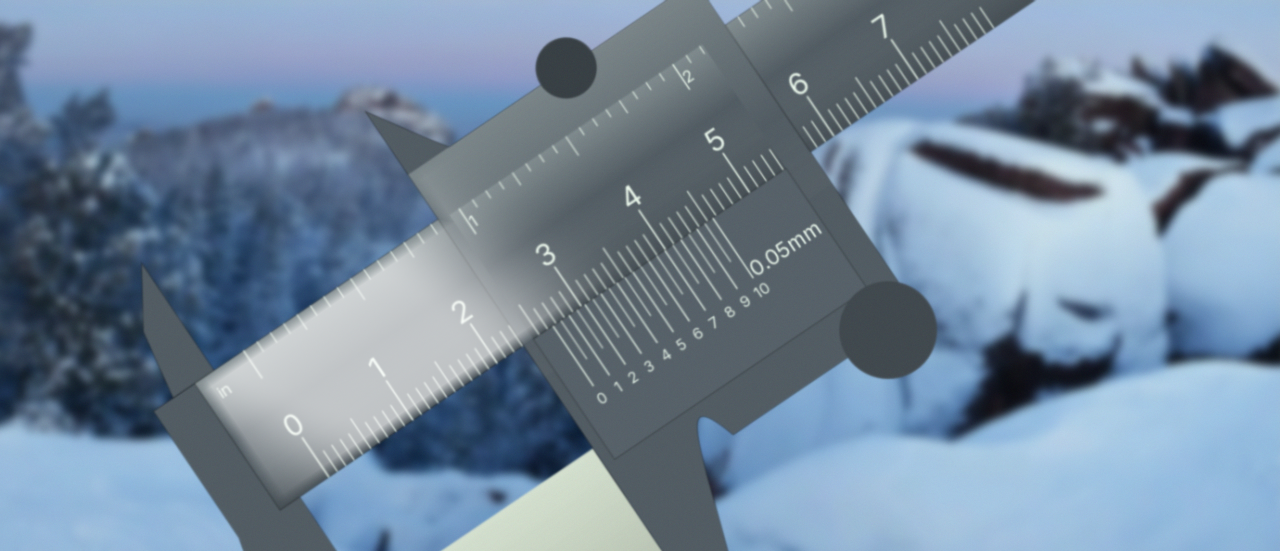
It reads 26.6 mm
